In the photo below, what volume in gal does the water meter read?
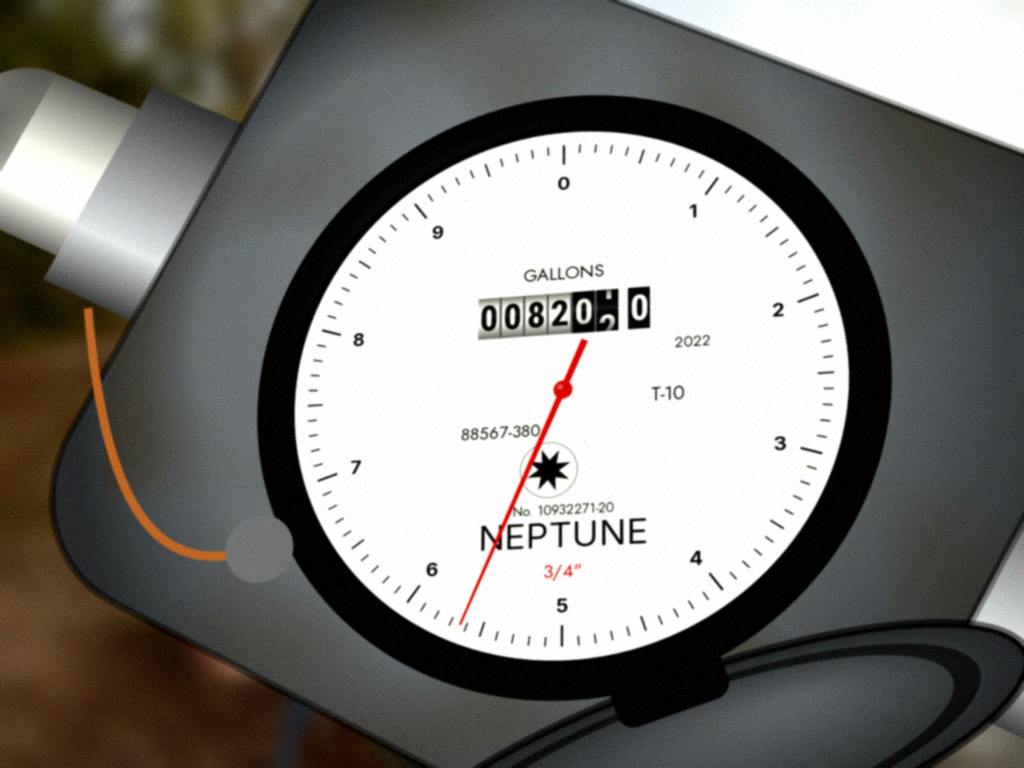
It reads 82015.6 gal
